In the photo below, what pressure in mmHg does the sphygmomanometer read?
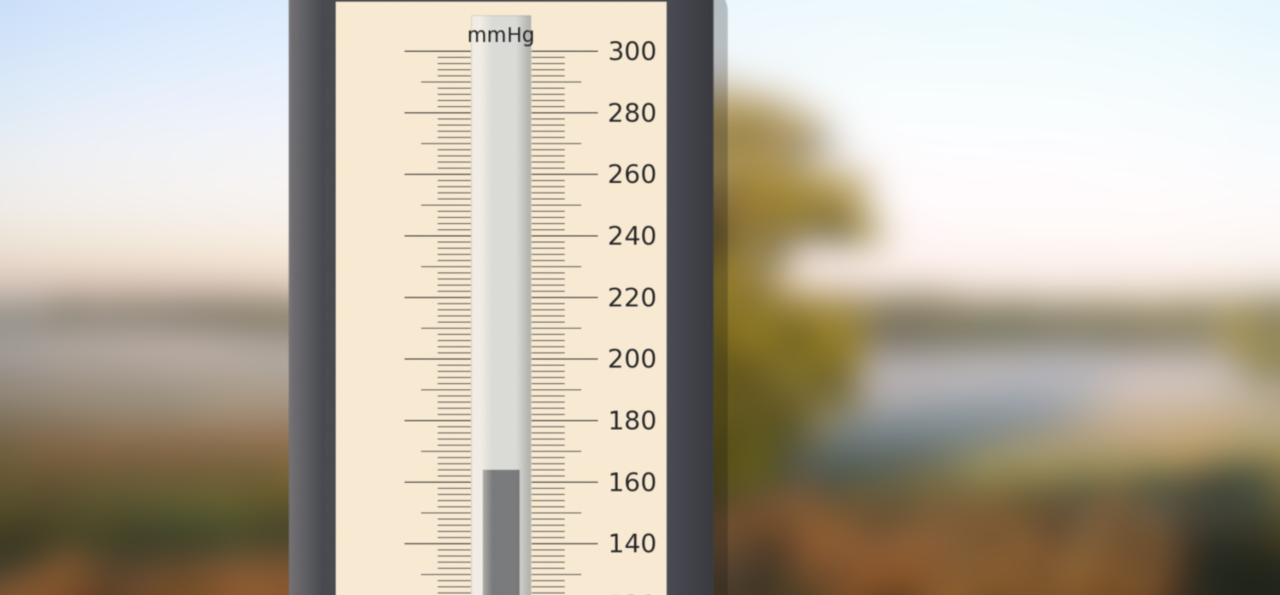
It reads 164 mmHg
